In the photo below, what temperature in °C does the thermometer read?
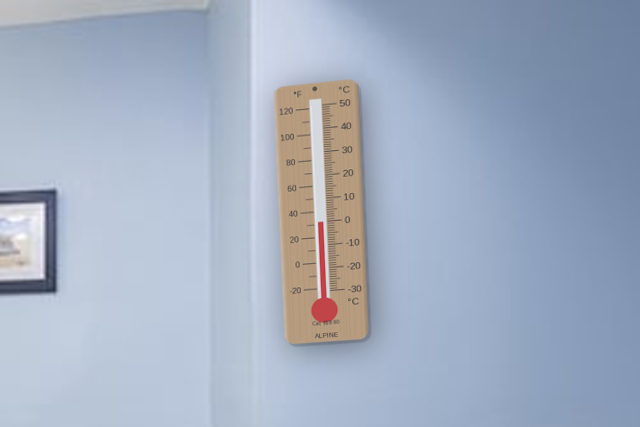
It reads 0 °C
